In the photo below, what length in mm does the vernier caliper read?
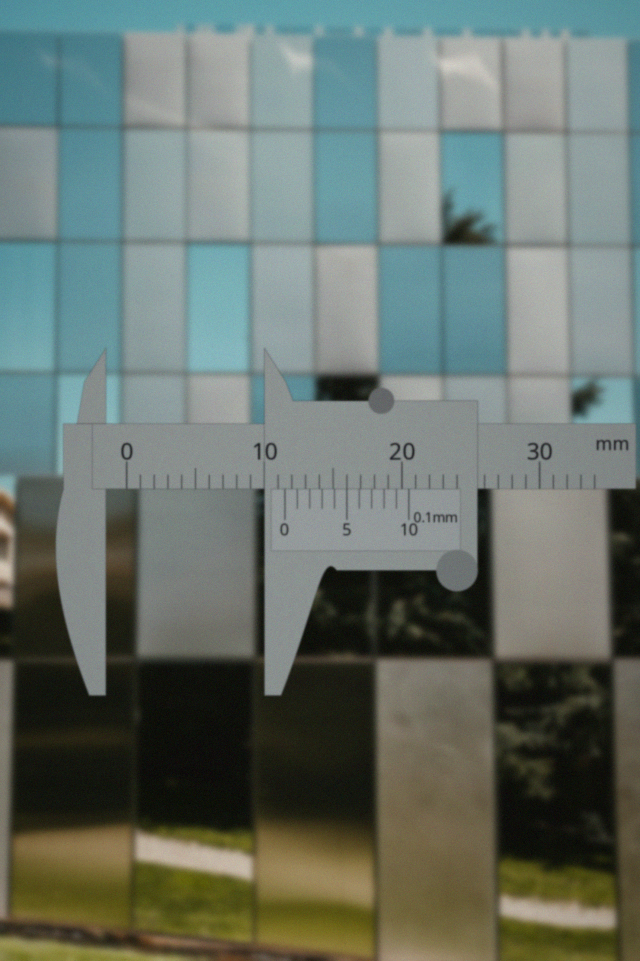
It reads 11.5 mm
